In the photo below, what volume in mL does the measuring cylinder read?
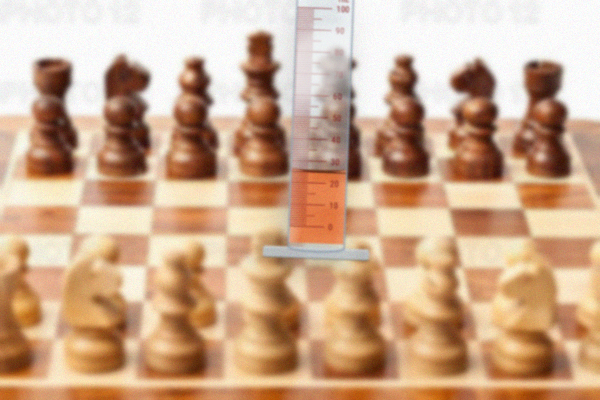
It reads 25 mL
